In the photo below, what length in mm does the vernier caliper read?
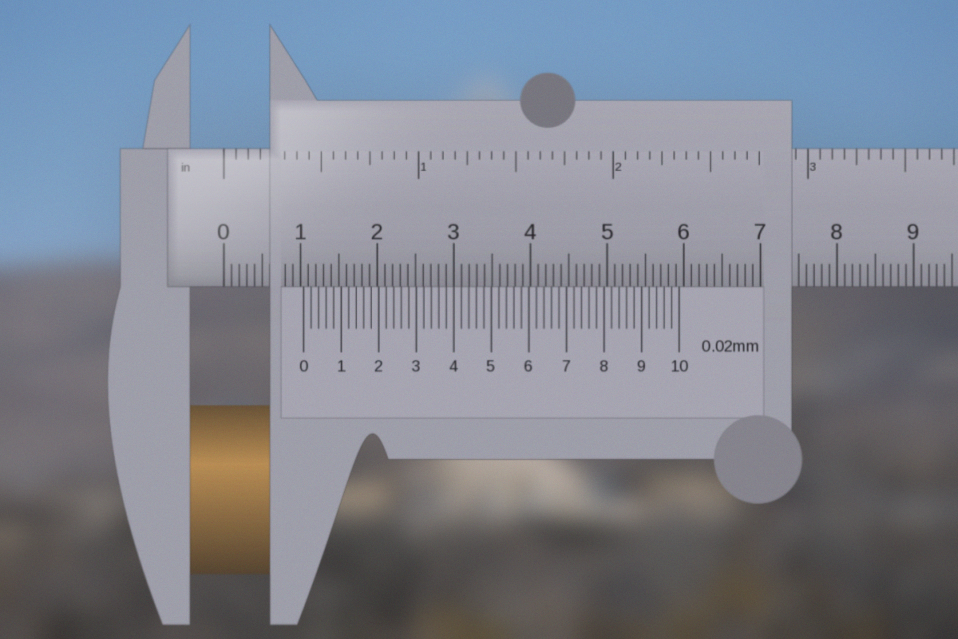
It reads 10.4 mm
